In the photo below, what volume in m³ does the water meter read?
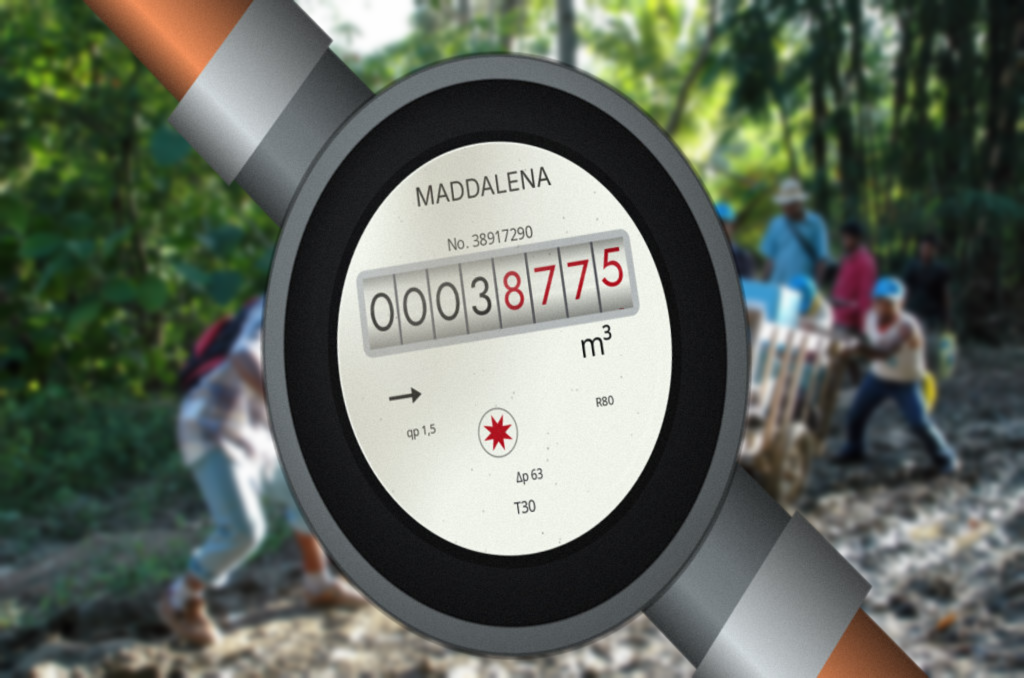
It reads 3.8775 m³
